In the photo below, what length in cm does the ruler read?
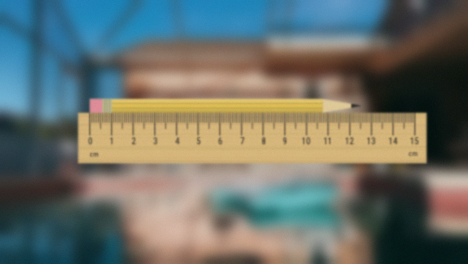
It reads 12.5 cm
